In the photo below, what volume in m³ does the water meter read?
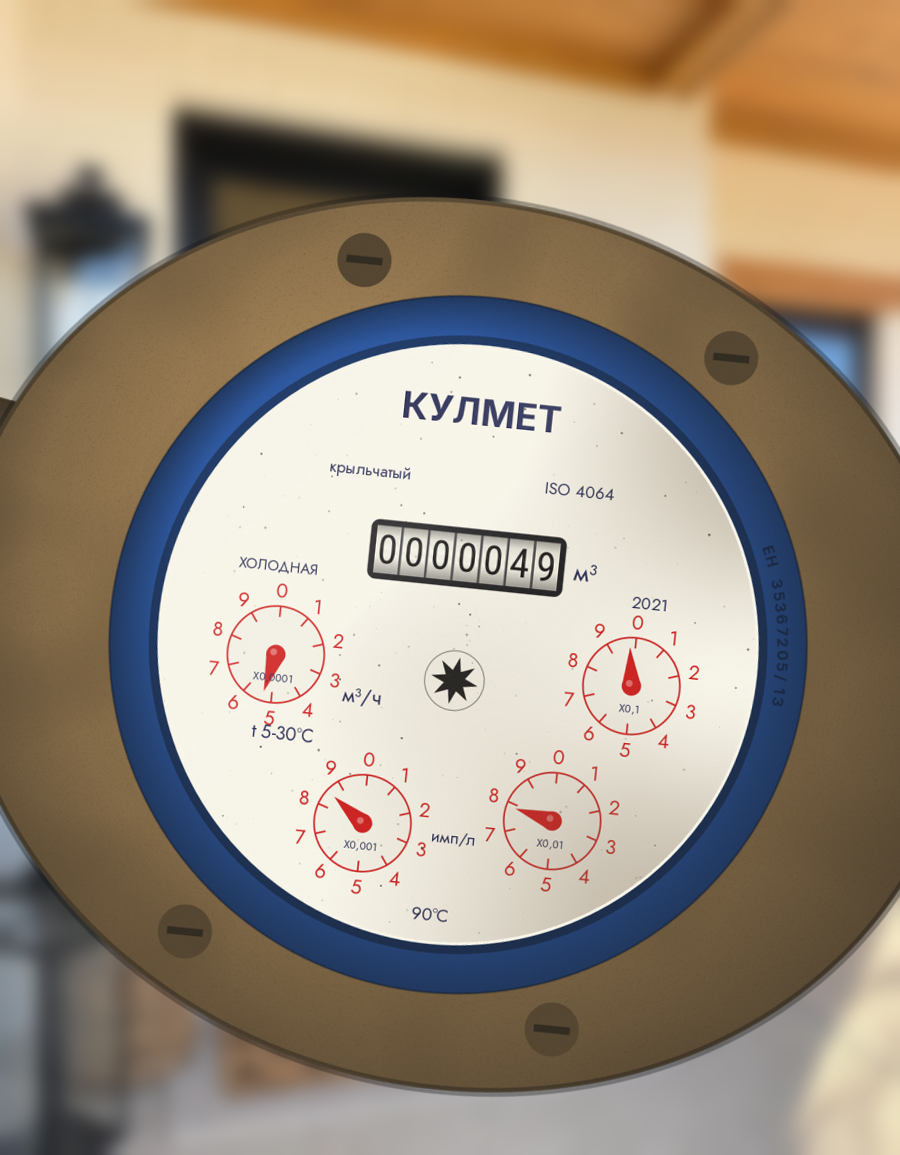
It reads 48.9785 m³
